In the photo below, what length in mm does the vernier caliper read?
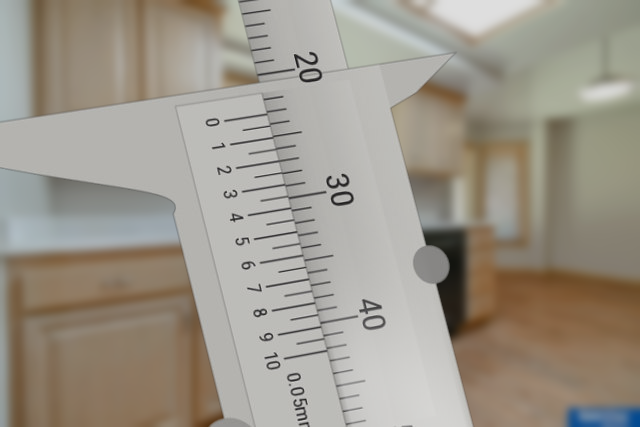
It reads 23.2 mm
